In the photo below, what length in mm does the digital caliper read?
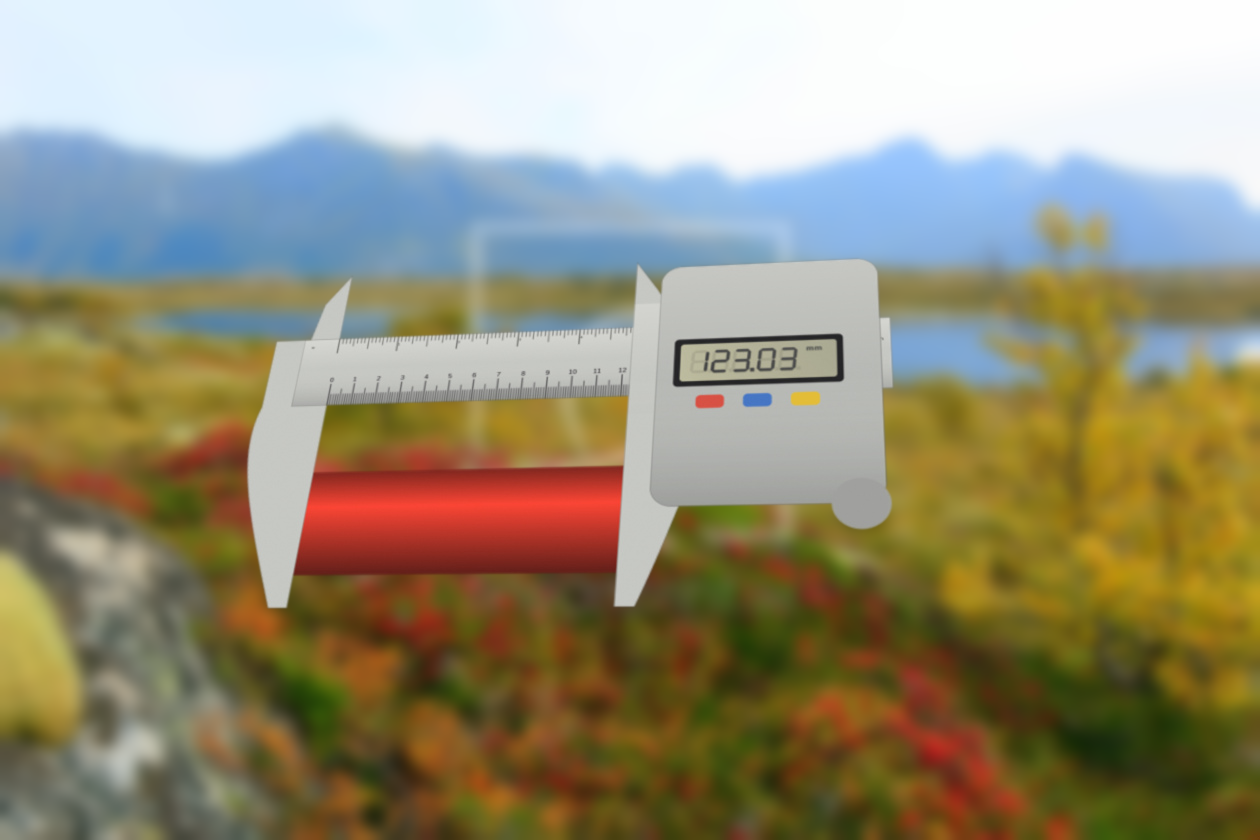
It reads 123.03 mm
